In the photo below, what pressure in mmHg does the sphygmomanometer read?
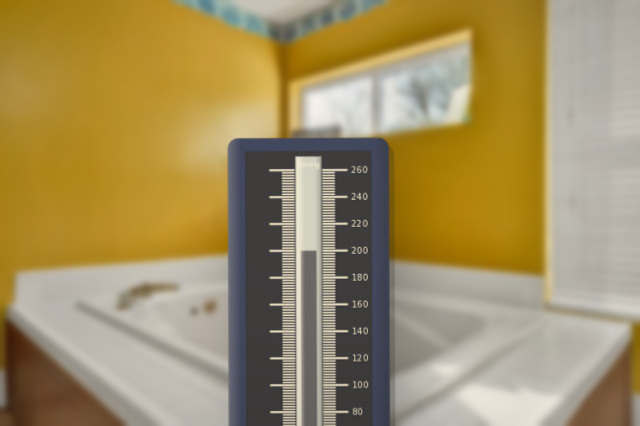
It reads 200 mmHg
